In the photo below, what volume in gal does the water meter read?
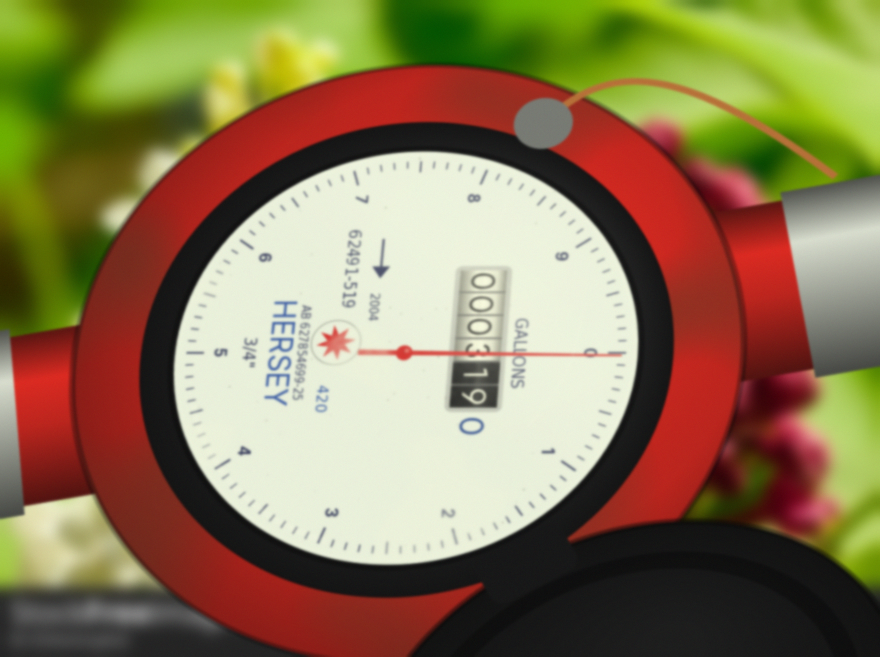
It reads 3190.0 gal
